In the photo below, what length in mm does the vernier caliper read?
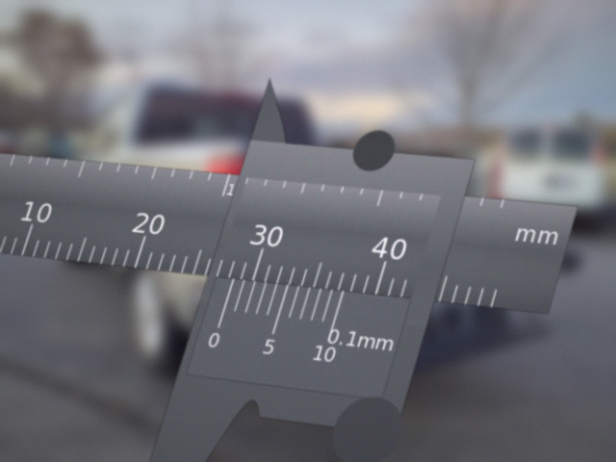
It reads 28.4 mm
